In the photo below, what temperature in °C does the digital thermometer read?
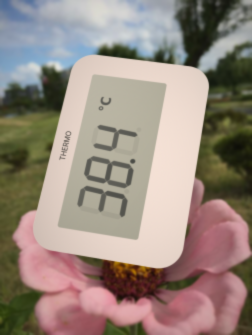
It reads 38.4 °C
